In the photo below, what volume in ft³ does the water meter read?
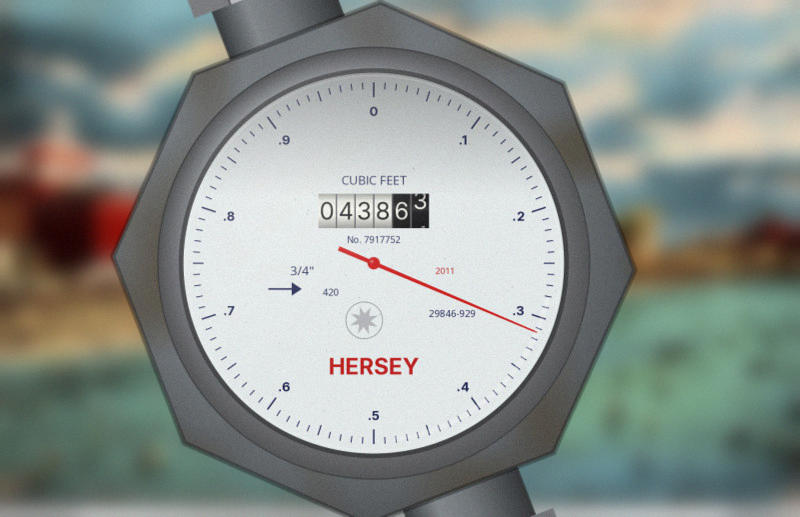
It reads 43863.31 ft³
